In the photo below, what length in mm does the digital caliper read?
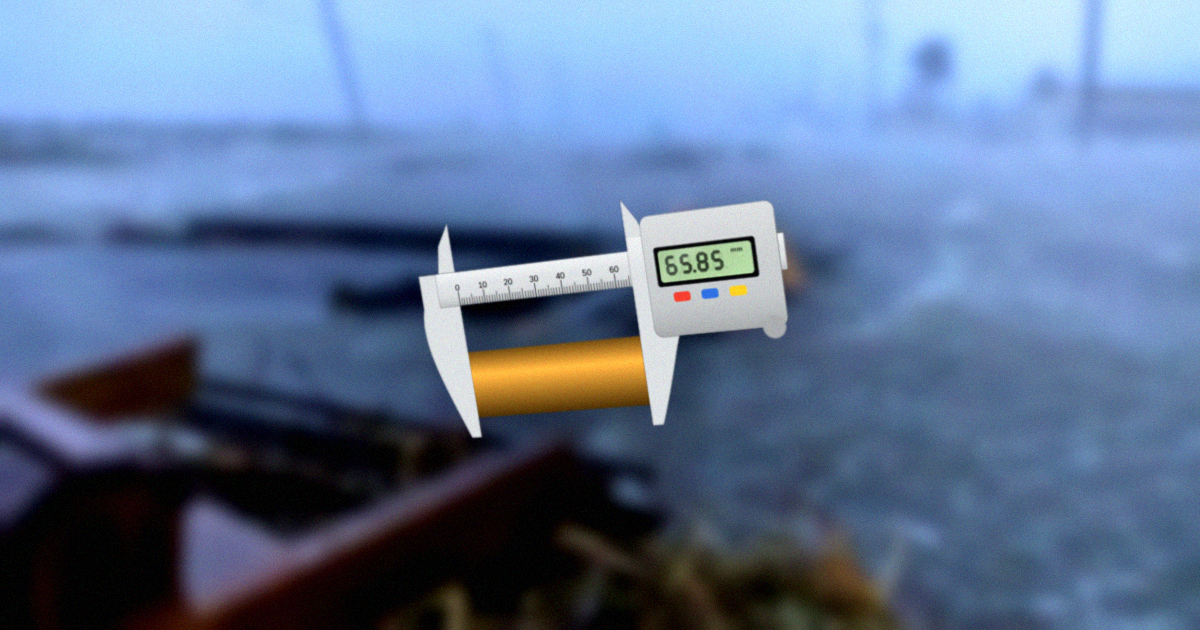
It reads 65.85 mm
